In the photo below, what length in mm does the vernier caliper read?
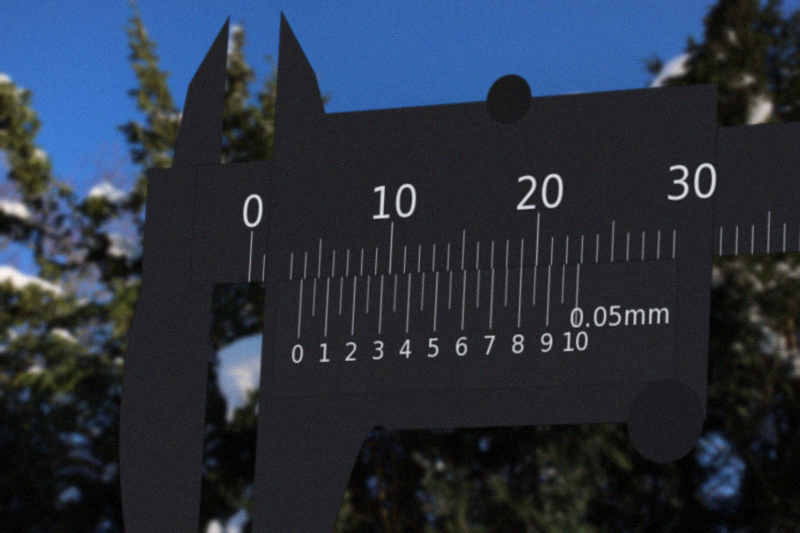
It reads 3.8 mm
